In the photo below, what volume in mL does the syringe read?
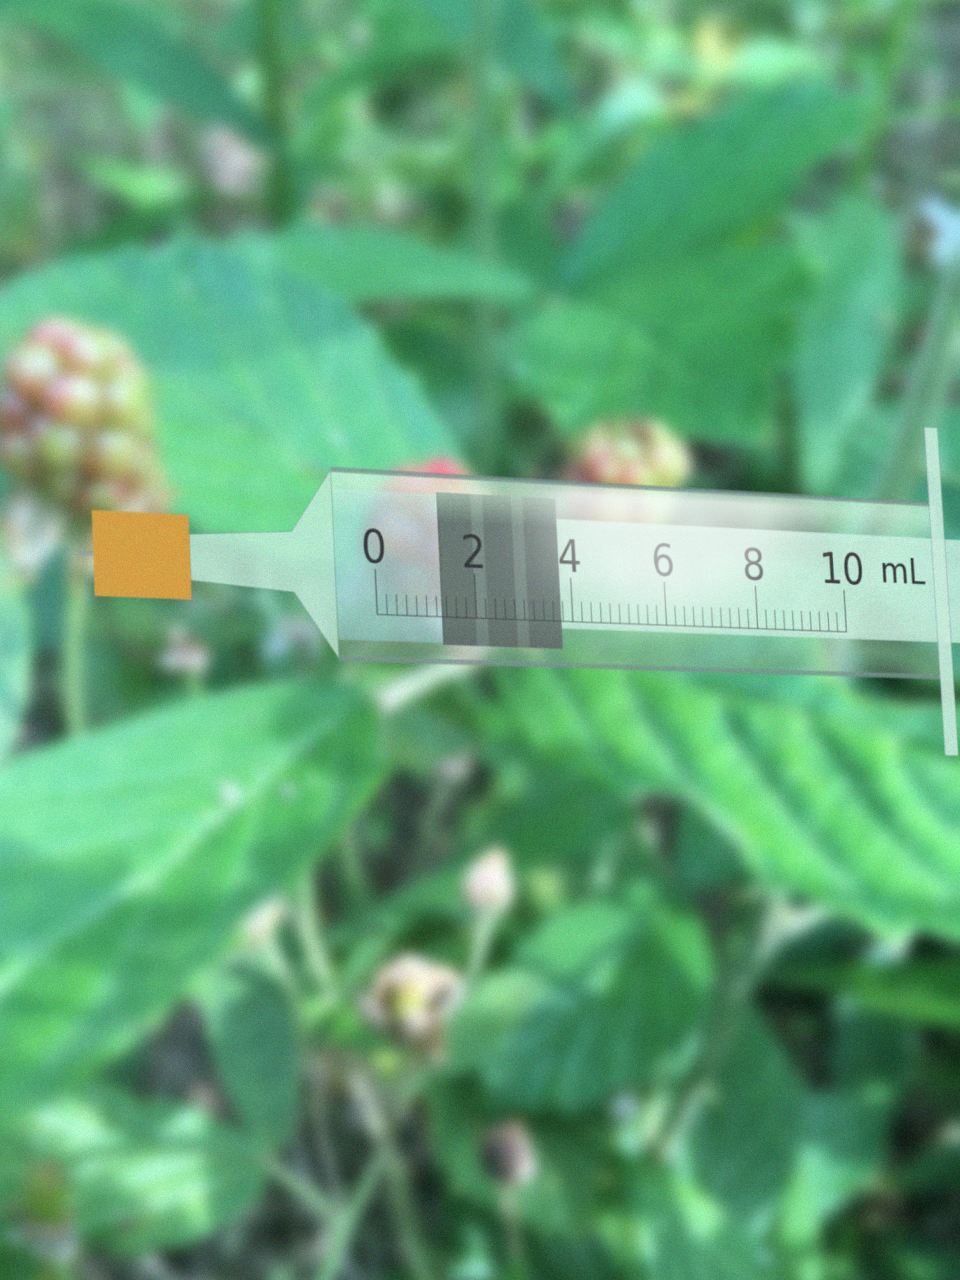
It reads 1.3 mL
